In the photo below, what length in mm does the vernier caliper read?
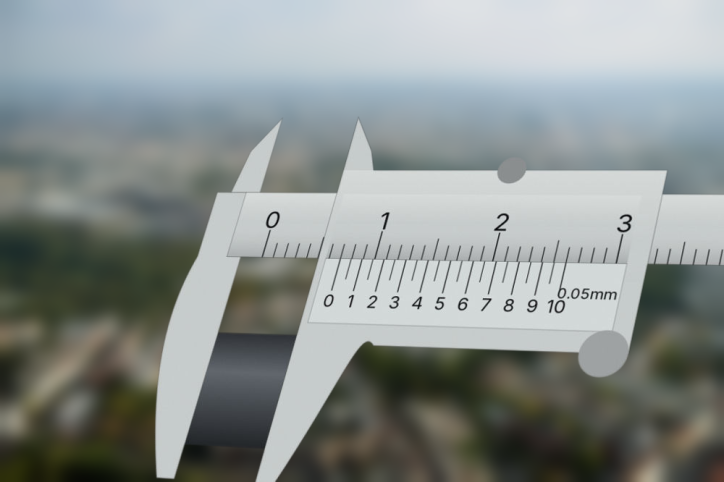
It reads 7.0 mm
